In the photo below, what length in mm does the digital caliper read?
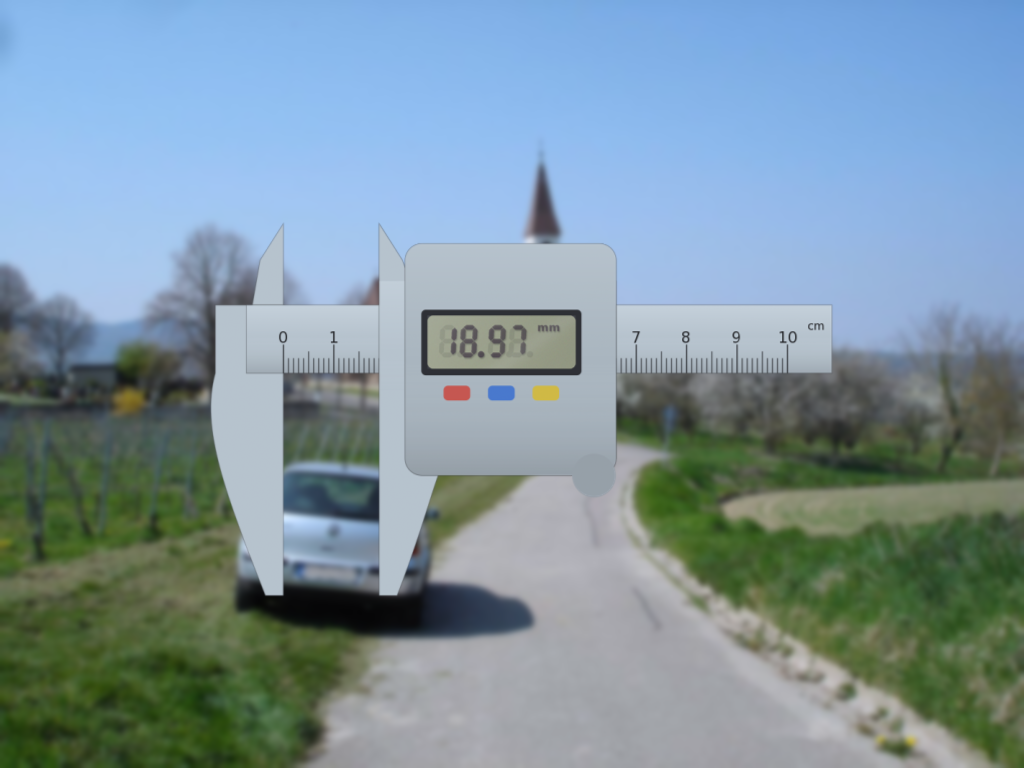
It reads 18.97 mm
